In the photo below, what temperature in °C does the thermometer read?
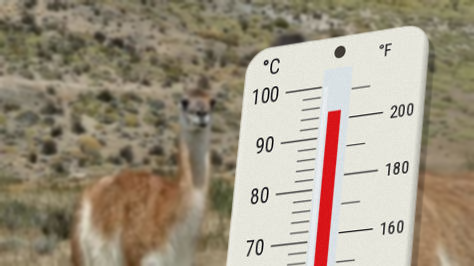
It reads 95 °C
